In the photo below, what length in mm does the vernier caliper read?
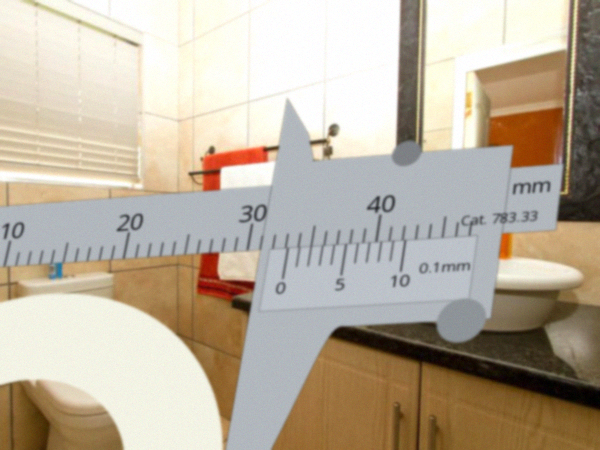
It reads 33.2 mm
